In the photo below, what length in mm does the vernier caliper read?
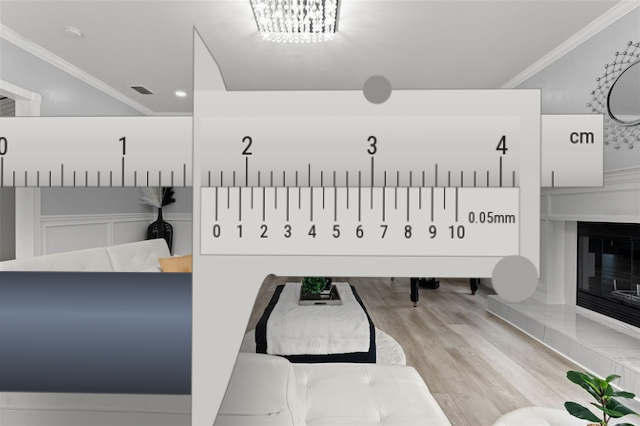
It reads 17.6 mm
